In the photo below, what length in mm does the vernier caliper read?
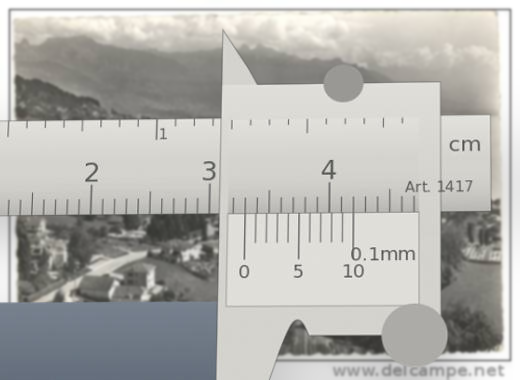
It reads 33.0 mm
